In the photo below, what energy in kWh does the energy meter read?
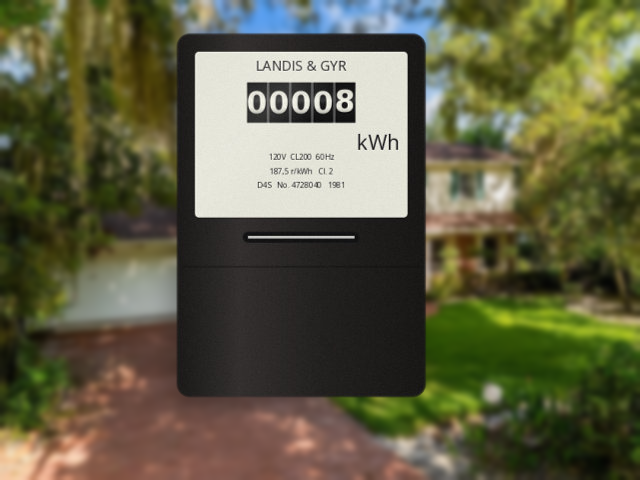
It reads 8 kWh
